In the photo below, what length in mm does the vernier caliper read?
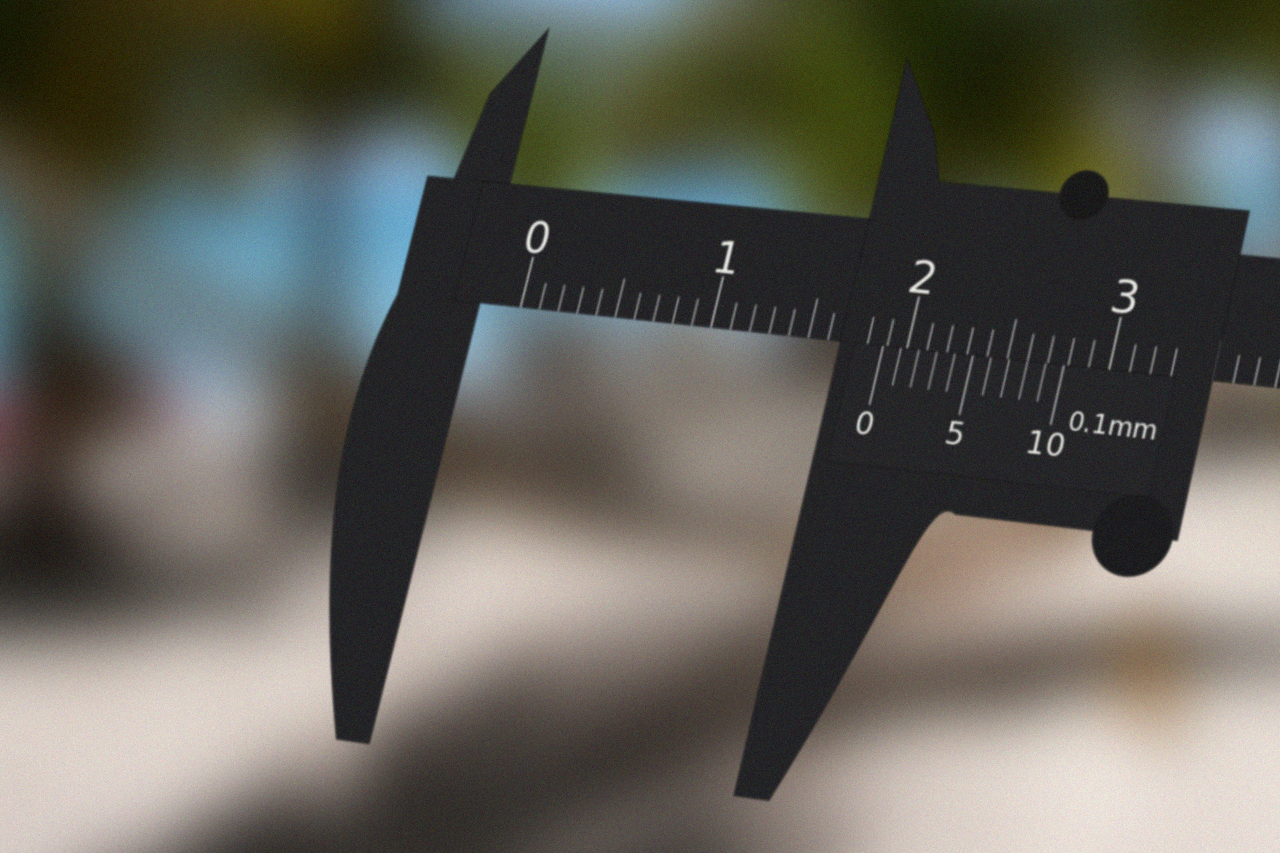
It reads 18.8 mm
